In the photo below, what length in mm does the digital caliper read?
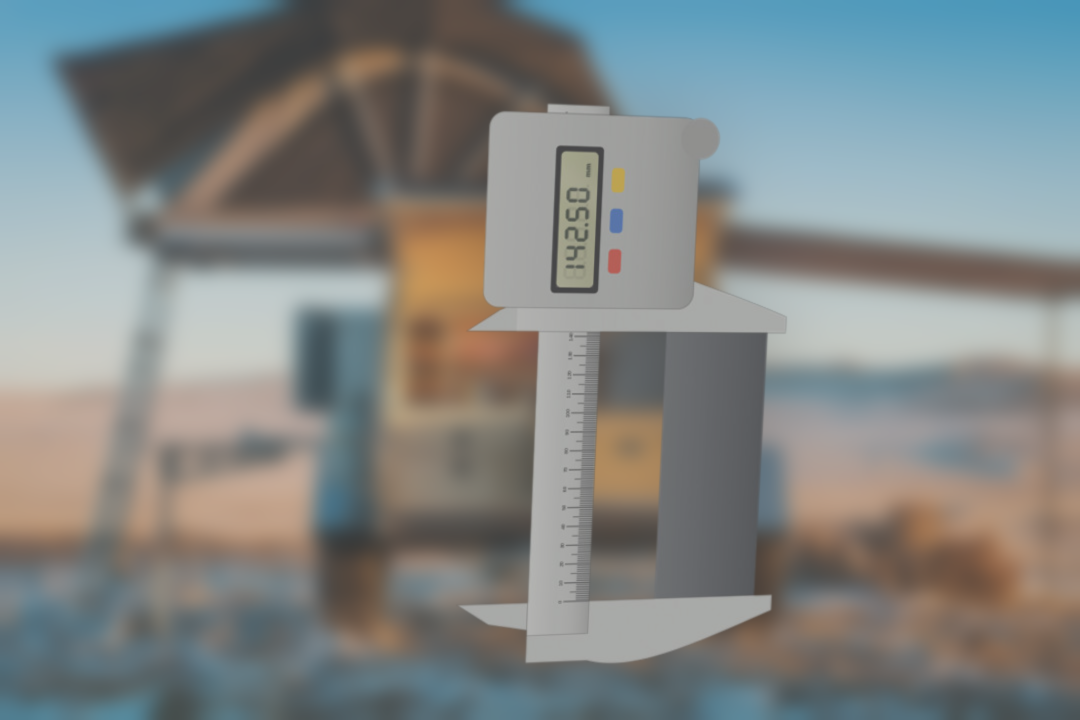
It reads 142.50 mm
